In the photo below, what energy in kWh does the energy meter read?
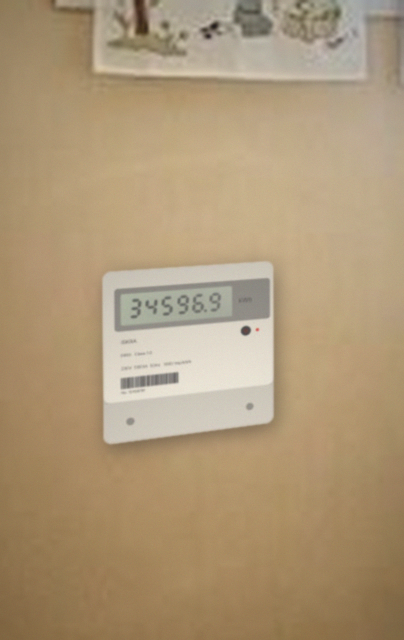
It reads 34596.9 kWh
